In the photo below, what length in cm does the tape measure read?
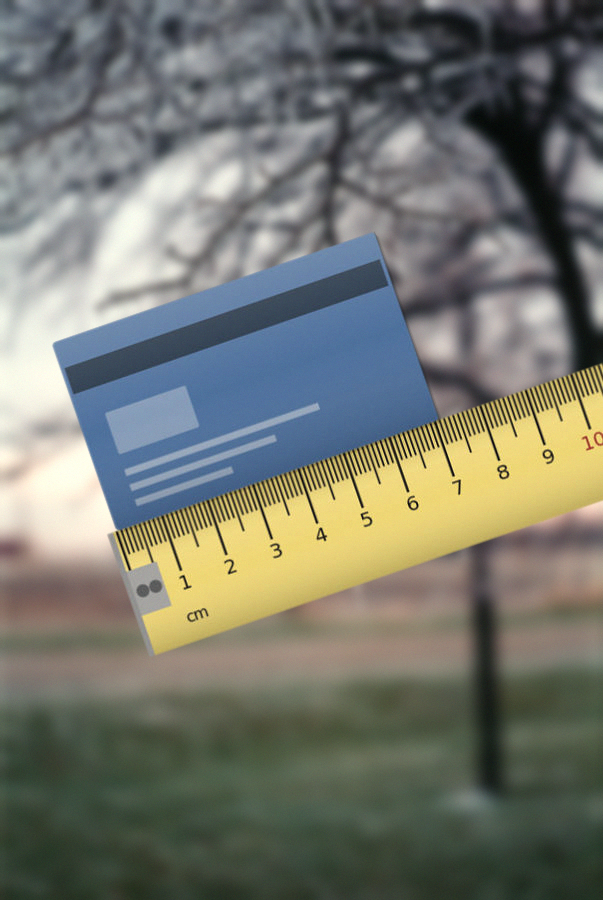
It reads 7.1 cm
